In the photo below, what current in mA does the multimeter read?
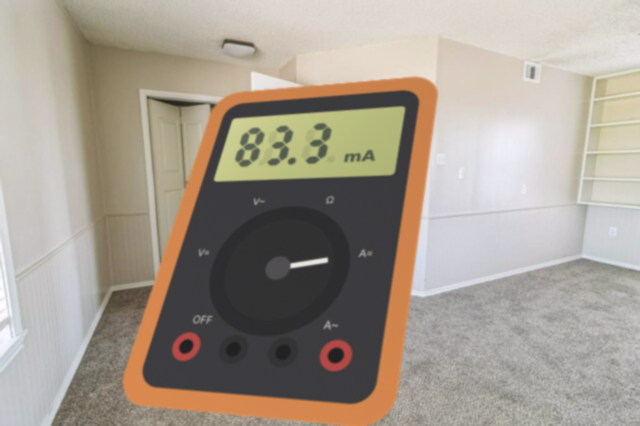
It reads 83.3 mA
